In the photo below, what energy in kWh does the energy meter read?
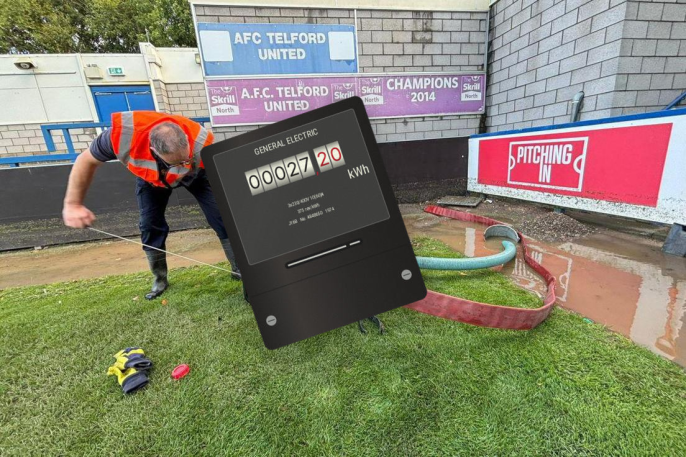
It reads 27.20 kWh
